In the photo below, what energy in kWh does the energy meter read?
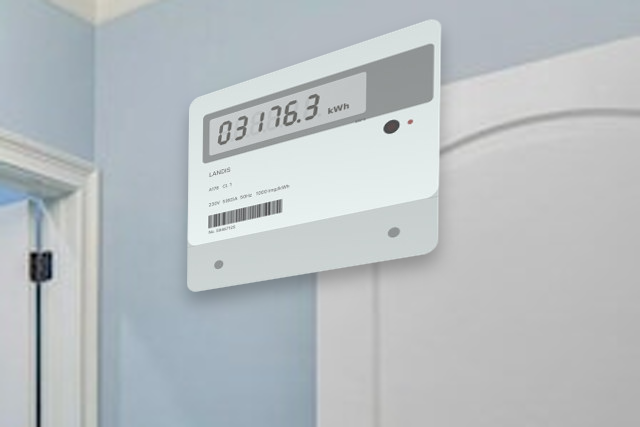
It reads 3176.3 kWh
